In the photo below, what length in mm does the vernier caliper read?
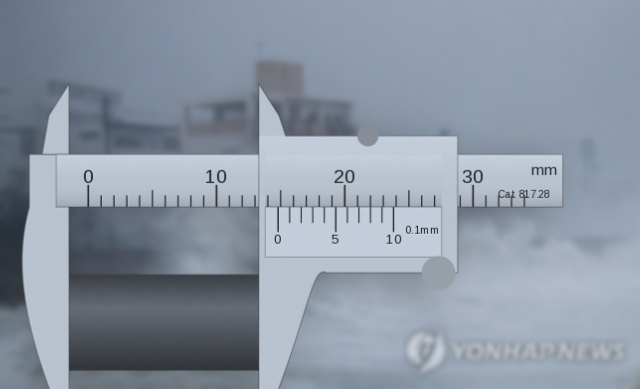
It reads 14.8 mm
